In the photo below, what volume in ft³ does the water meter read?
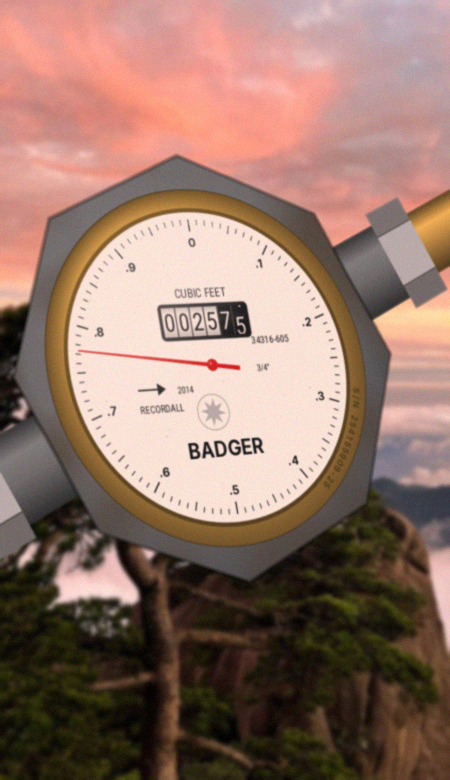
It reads 2574.77 ft³
